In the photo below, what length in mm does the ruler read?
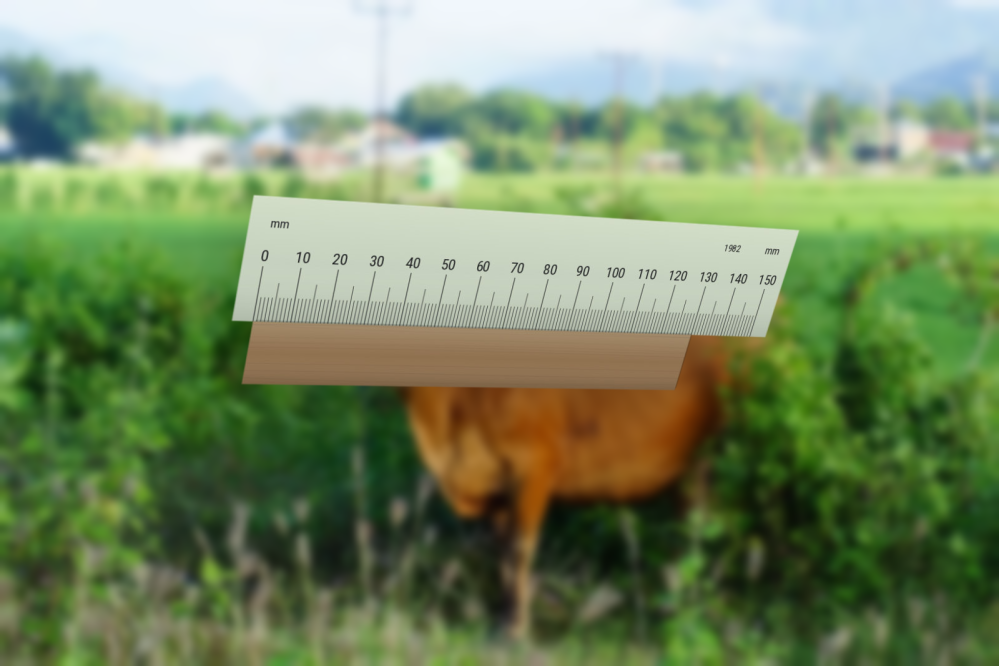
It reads 130 mm
